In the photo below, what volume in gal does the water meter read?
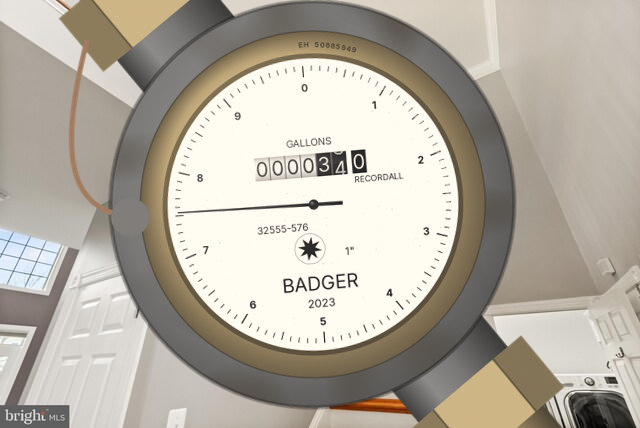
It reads 337.5 gal
